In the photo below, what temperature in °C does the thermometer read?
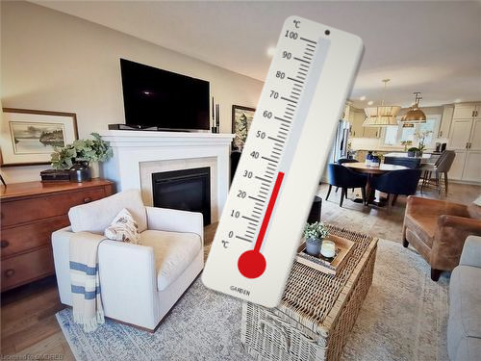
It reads 36 °C
